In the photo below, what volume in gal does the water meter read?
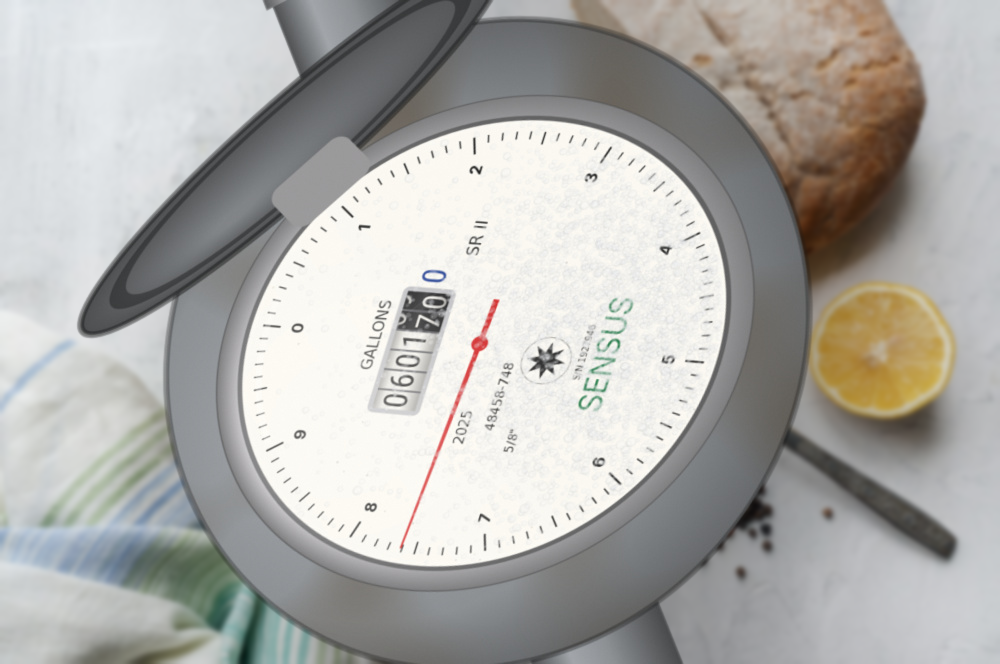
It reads 601697.6 gal
